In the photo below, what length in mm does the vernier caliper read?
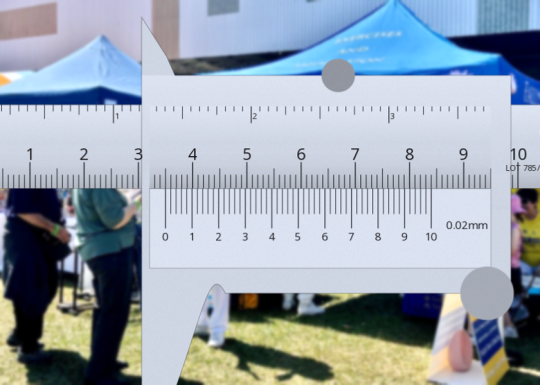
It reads 35.0 mm
